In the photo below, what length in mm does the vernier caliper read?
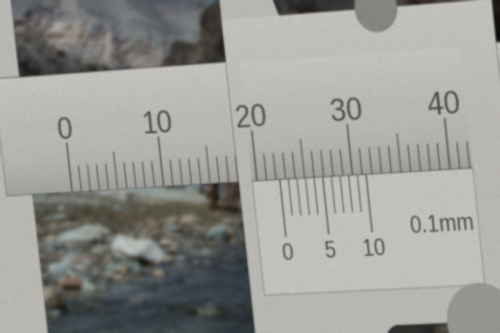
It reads 22.4 mm
